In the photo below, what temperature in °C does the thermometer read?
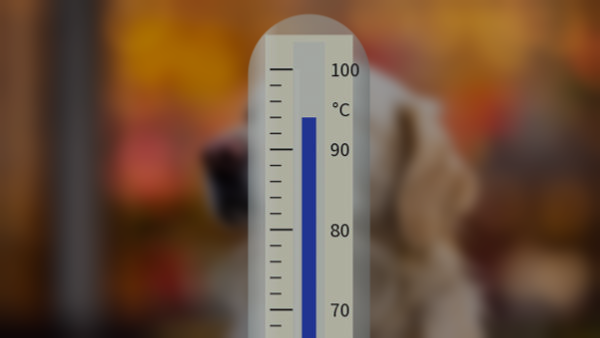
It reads 94 °C
